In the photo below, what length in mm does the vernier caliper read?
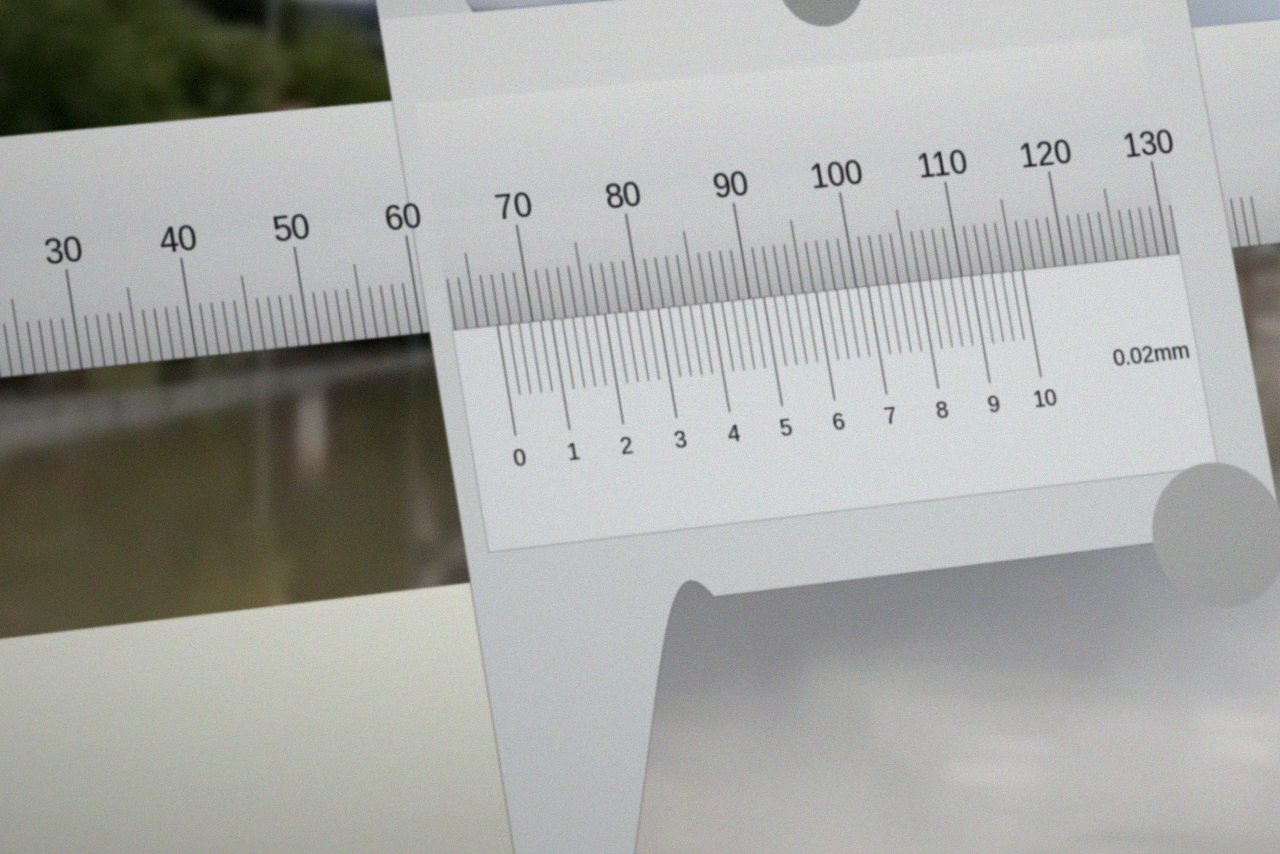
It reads 66.8 mm
